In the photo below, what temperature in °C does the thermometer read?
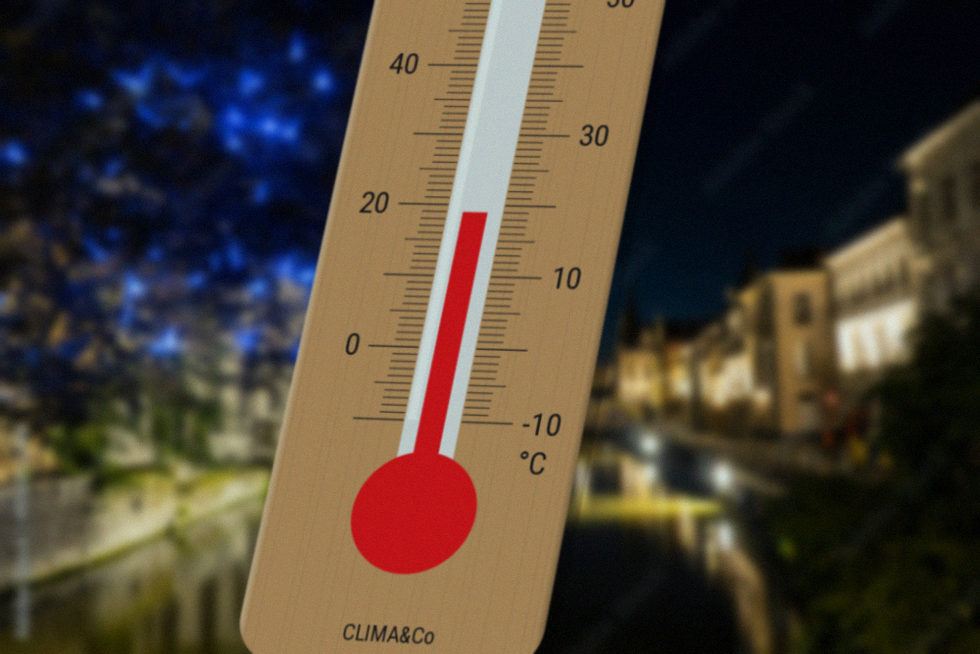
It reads 19 °C
